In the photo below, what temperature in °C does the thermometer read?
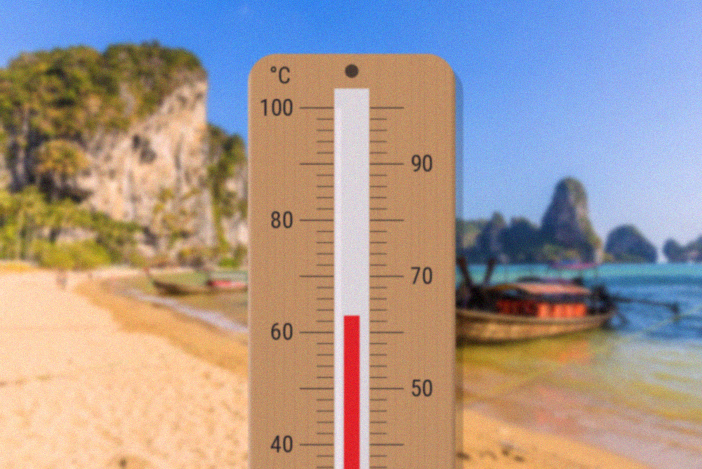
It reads 63 °C
